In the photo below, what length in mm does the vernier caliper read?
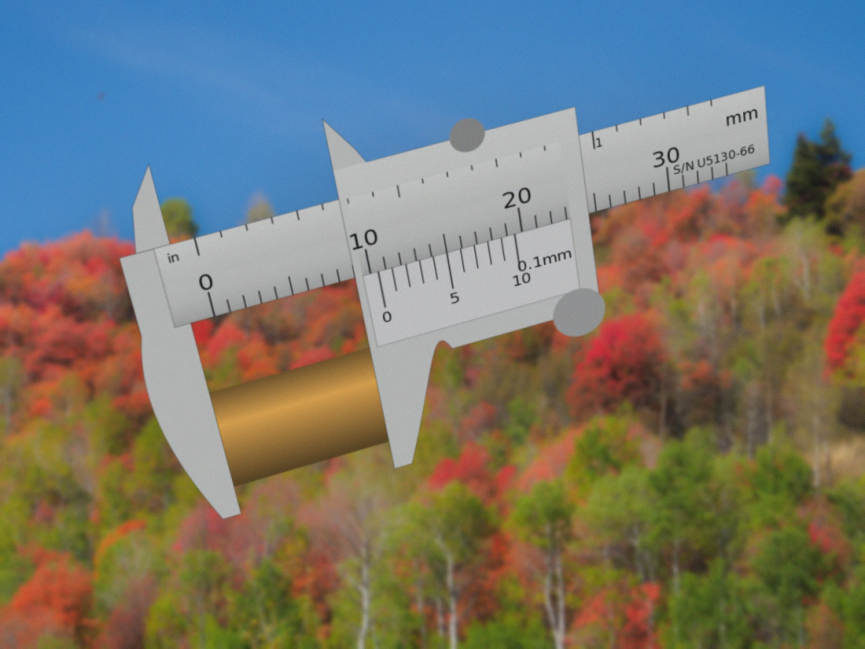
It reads 10.5 mm
